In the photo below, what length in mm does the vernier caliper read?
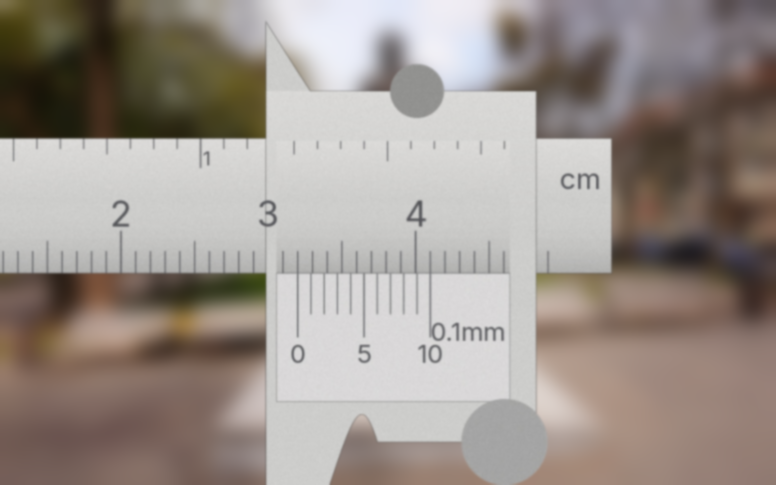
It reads 32.0 mm
